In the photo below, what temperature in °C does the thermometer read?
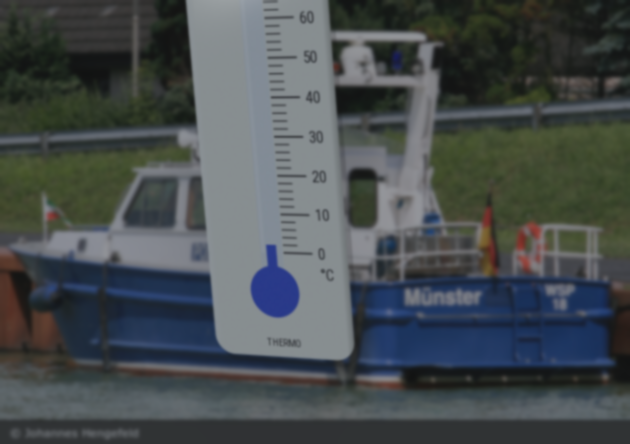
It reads 2 °C
